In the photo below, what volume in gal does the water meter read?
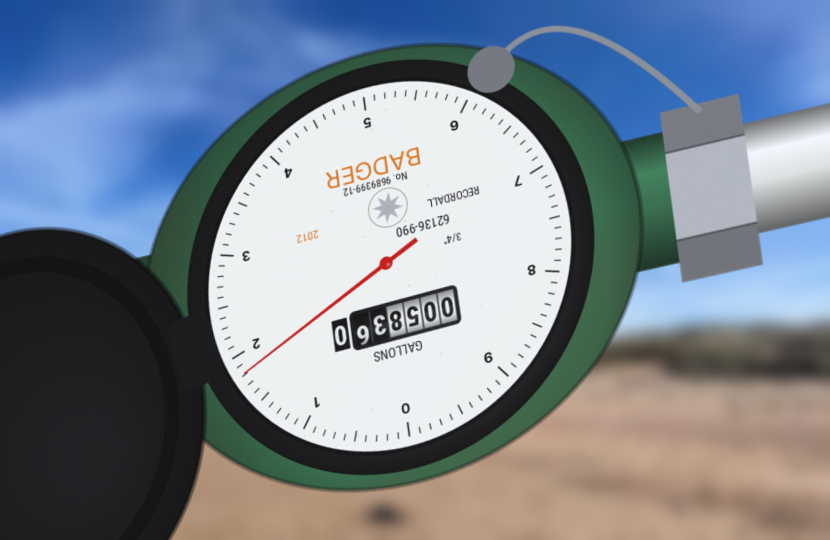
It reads 58361.8 gal
